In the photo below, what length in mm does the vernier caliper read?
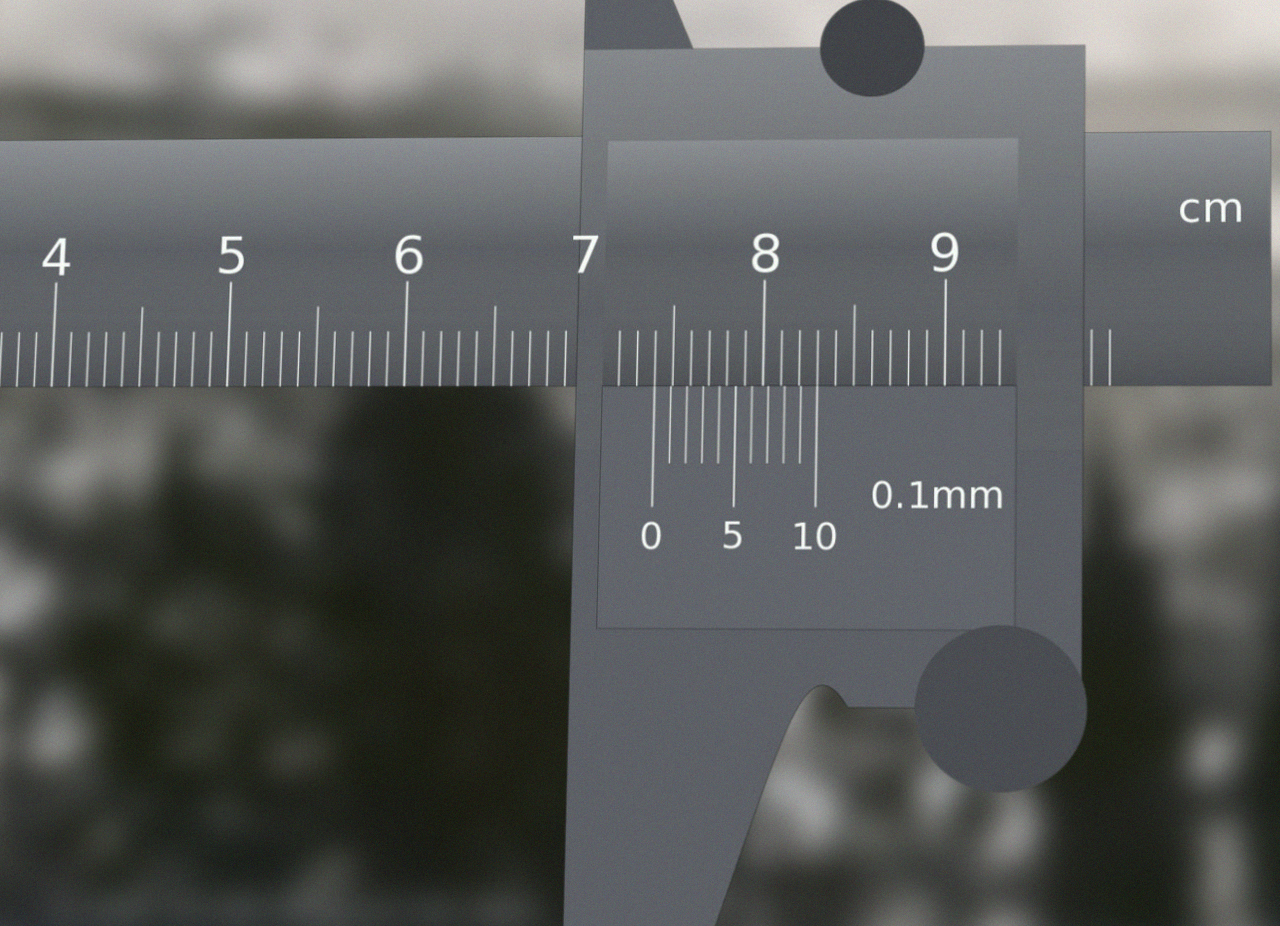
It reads 74.0 mm
